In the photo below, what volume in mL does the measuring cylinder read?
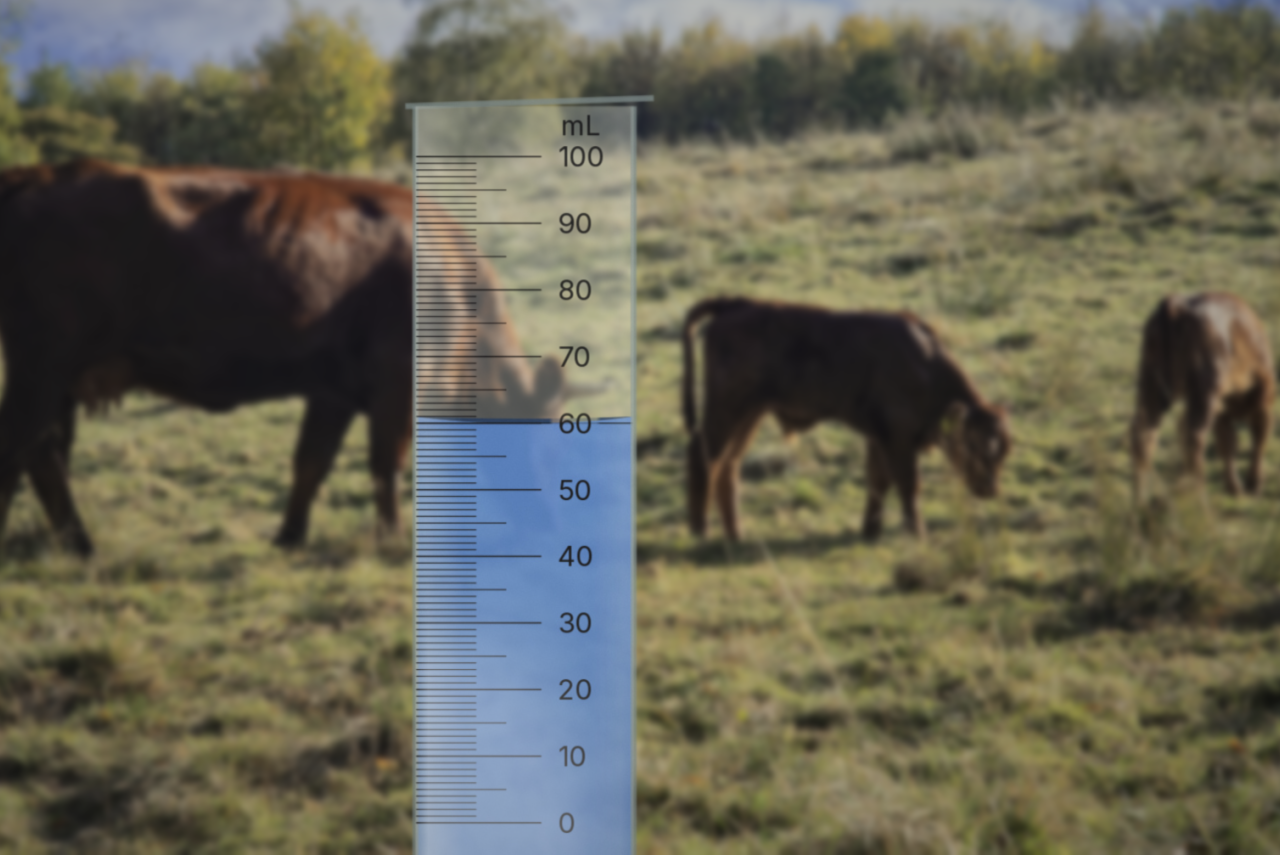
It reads 60 mL
